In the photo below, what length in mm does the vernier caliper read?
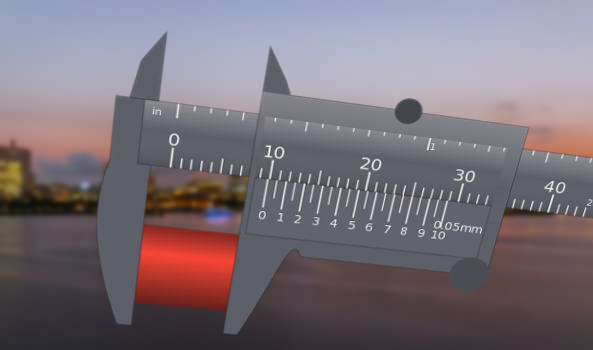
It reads 9.8 mm
